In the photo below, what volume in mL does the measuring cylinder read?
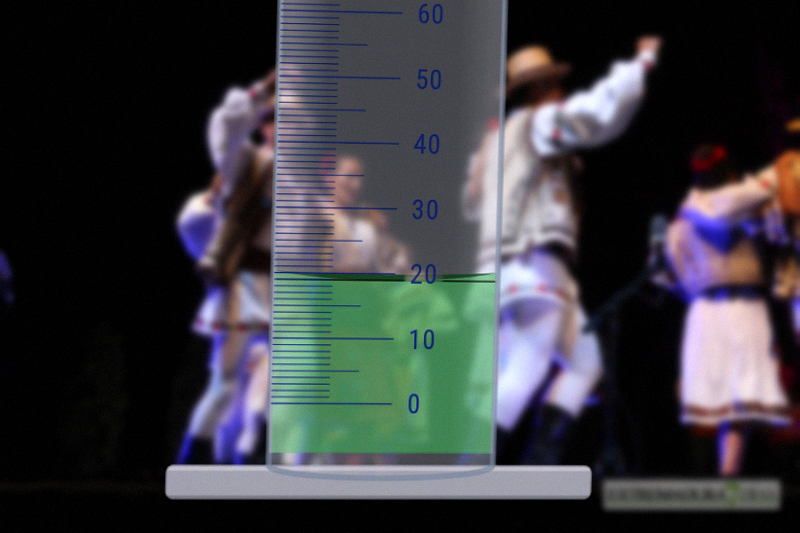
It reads 19 mL
